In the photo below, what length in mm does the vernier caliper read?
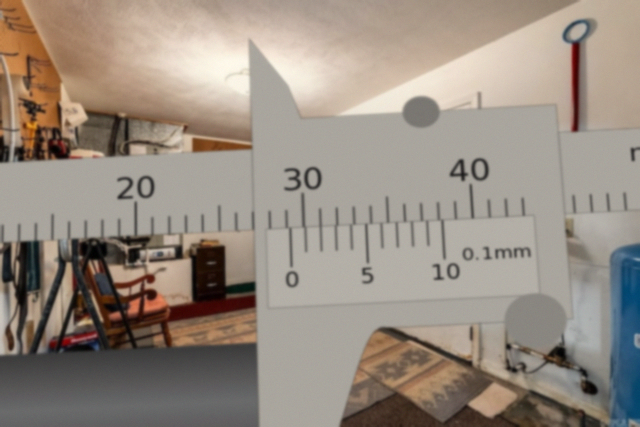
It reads 29.2 mm
